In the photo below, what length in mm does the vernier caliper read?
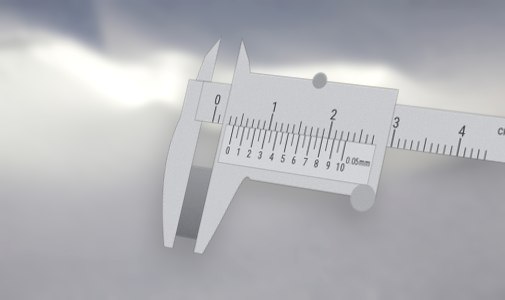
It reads 3.8 mm
